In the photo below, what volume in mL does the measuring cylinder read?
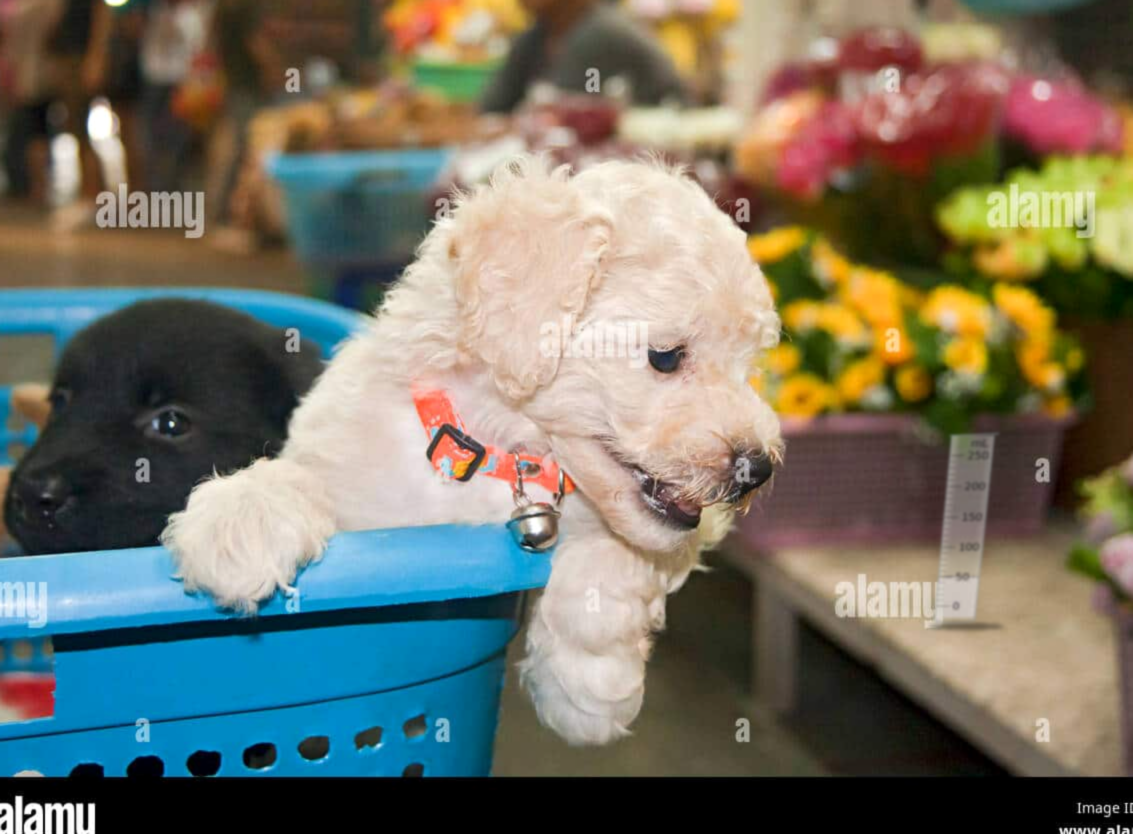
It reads 50 mL
